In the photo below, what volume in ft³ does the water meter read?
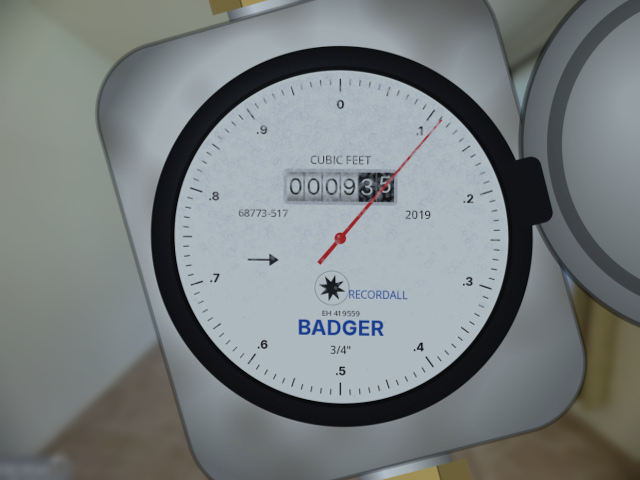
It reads 935.11 ft³
